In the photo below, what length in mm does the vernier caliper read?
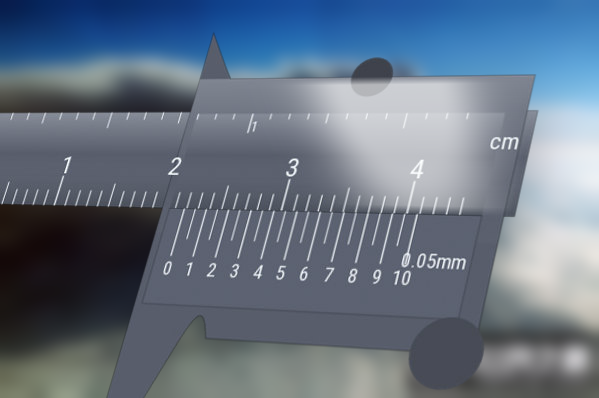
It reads 21.8 mm
